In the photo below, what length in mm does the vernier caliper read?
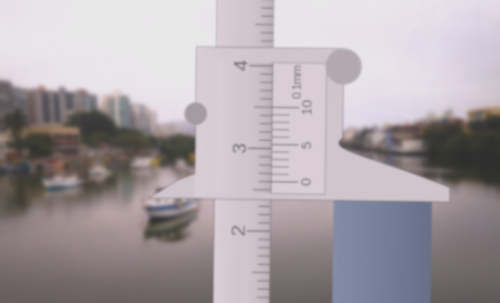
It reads 26.0 mm
